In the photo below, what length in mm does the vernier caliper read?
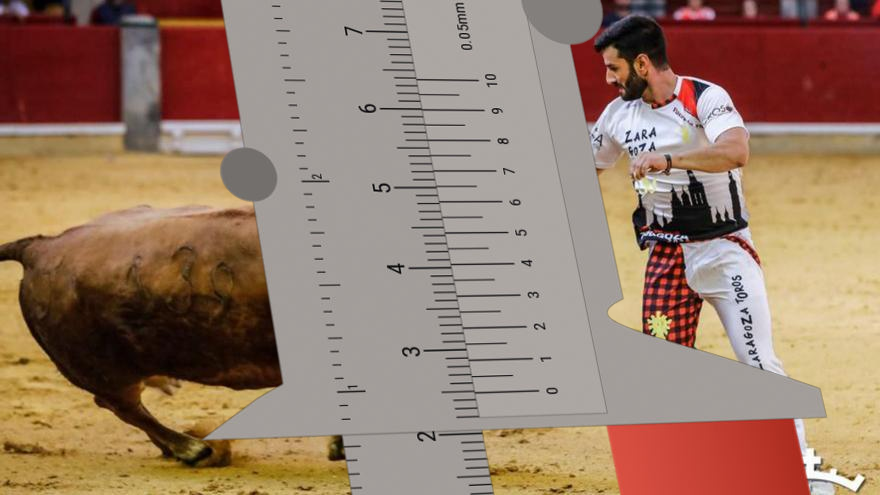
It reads 24.8 mm
